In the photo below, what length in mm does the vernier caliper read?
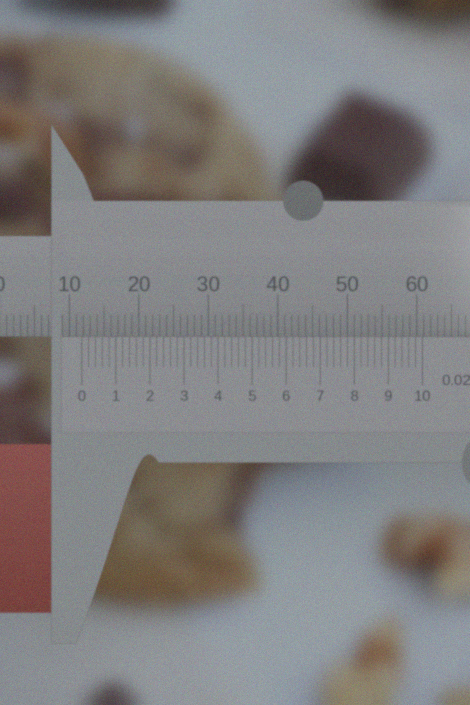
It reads 11.8 mm
